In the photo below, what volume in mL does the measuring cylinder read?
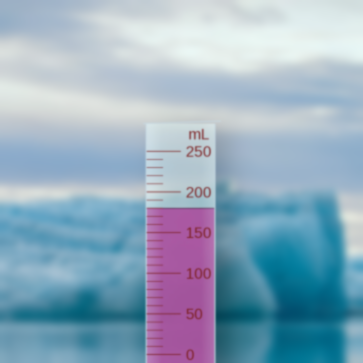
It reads 180 mL
